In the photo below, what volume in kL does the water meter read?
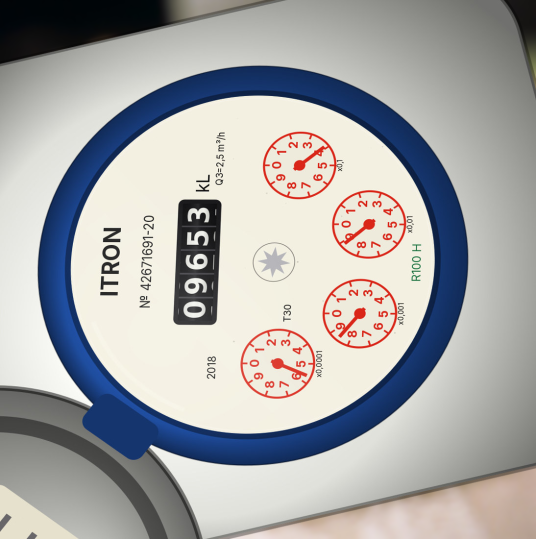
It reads 9653.3885 kL
